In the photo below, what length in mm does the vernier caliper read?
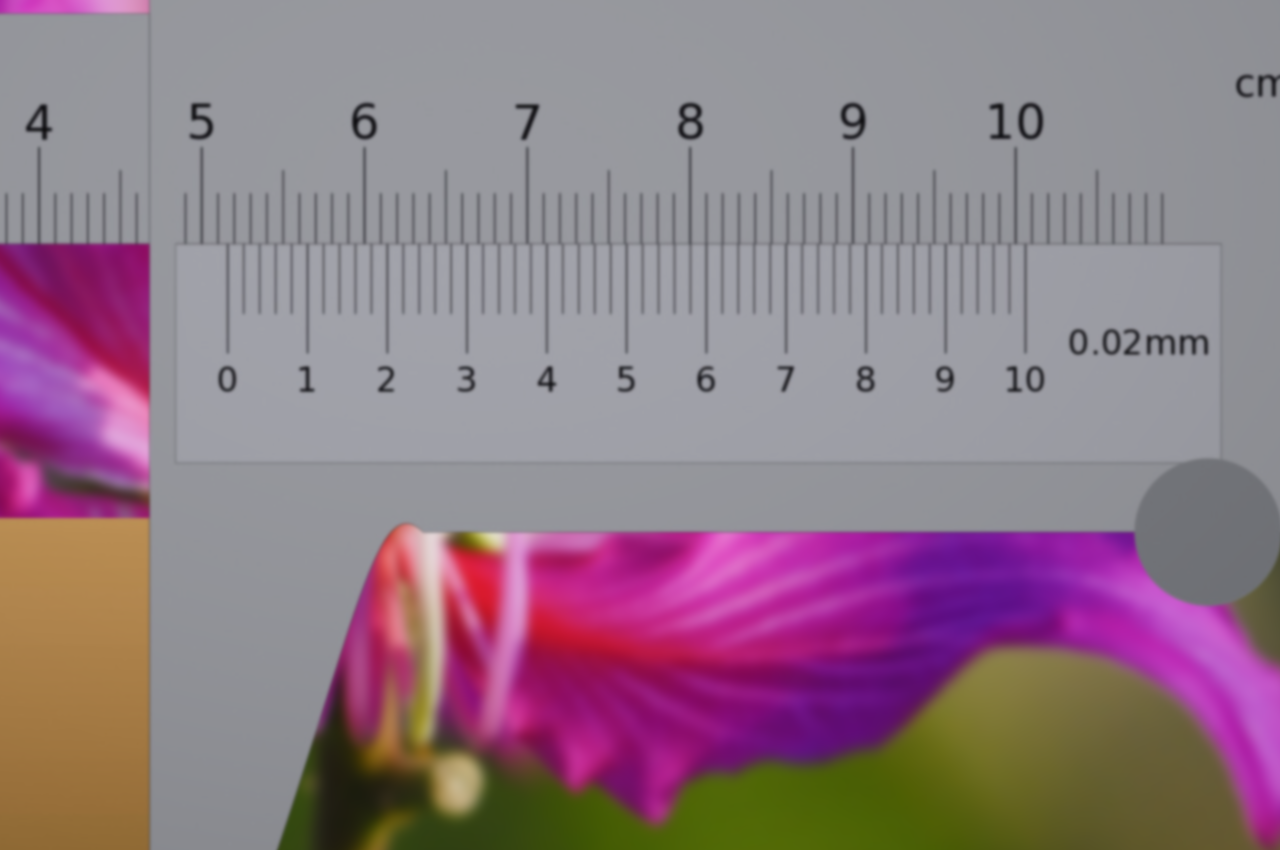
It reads 51.6 mm
